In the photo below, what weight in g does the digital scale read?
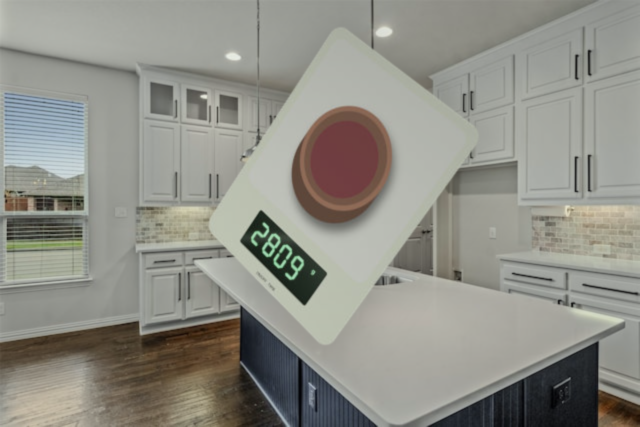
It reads 2809 g
